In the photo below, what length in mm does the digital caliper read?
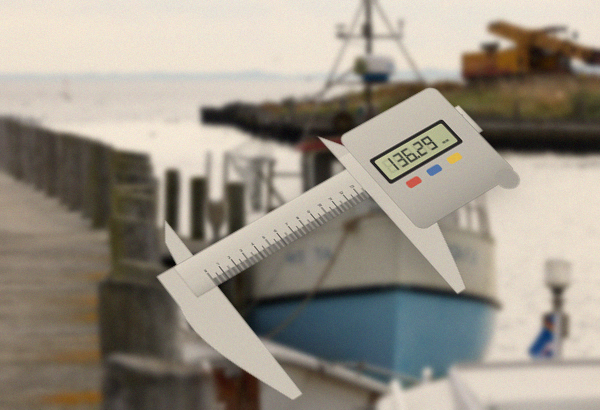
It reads 136.29 mm
